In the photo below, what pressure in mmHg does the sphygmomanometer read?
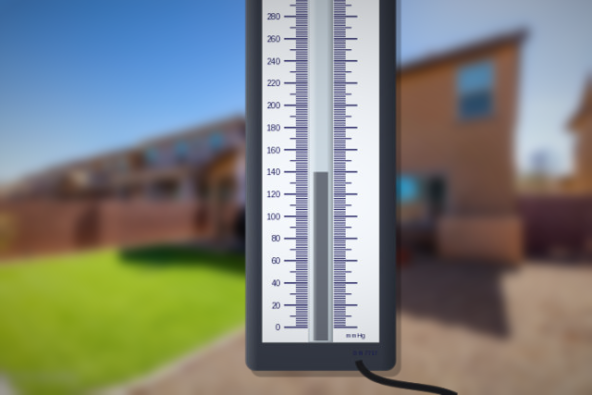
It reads 140 mmHg
